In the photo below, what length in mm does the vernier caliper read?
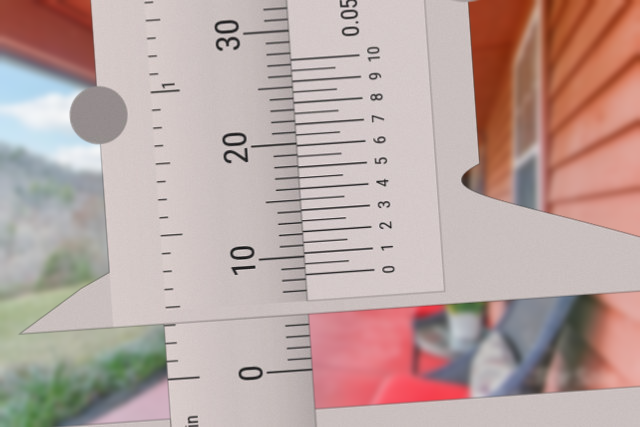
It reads 8.4 mm
